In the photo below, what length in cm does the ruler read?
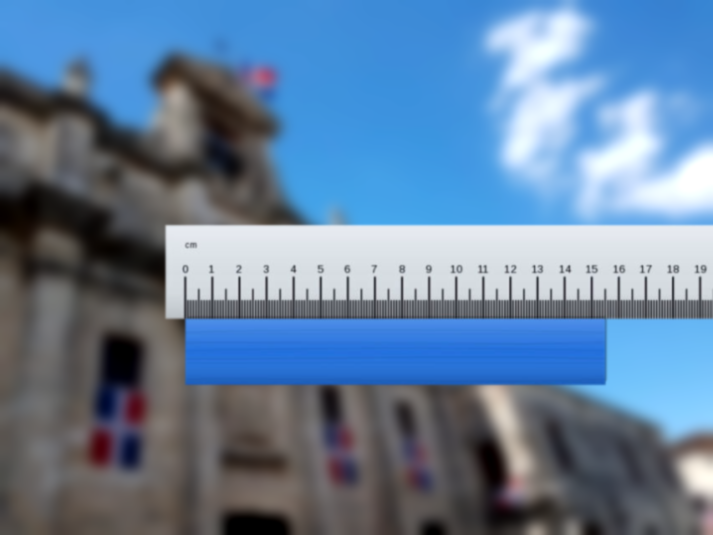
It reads 15.5 cm
